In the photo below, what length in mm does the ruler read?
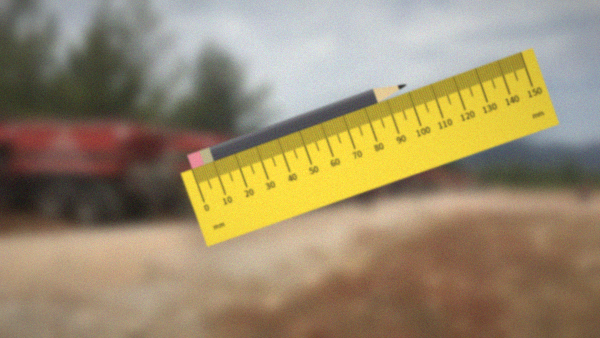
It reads 100 mm
